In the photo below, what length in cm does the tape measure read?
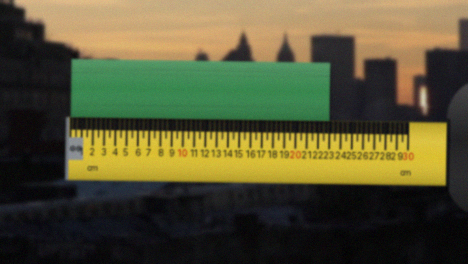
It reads 23 cm
